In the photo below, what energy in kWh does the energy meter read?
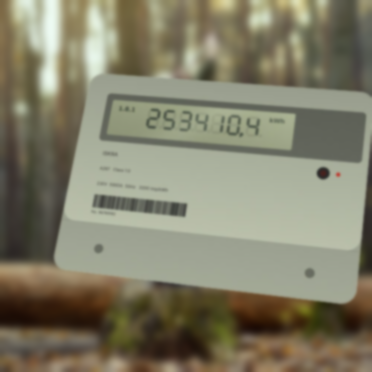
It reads 253410.4 kWh
